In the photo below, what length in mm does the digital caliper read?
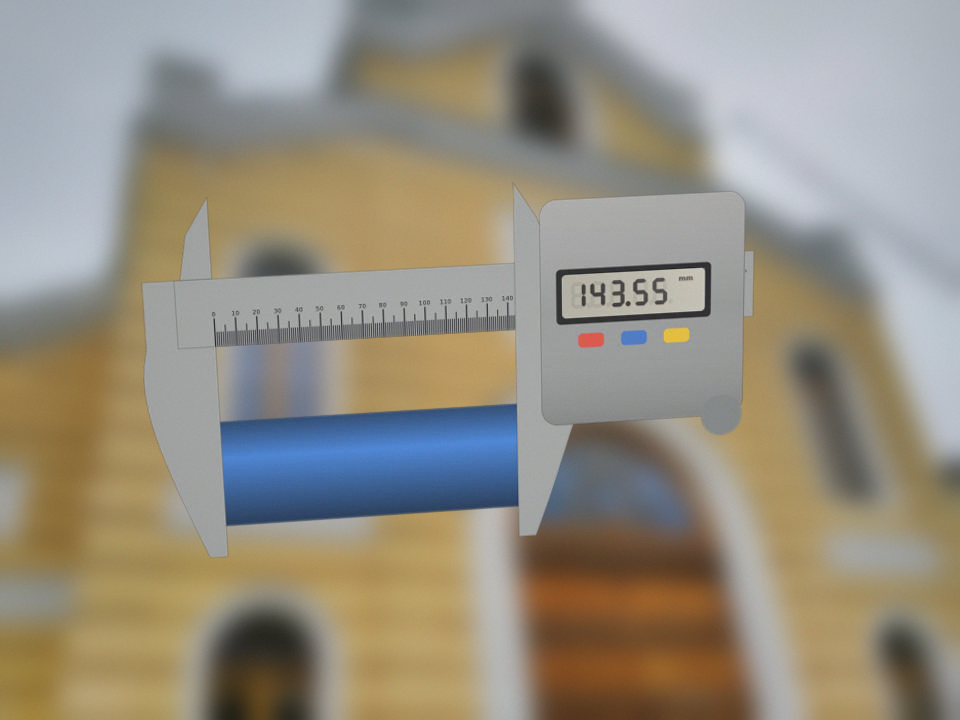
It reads 143.55 mm
